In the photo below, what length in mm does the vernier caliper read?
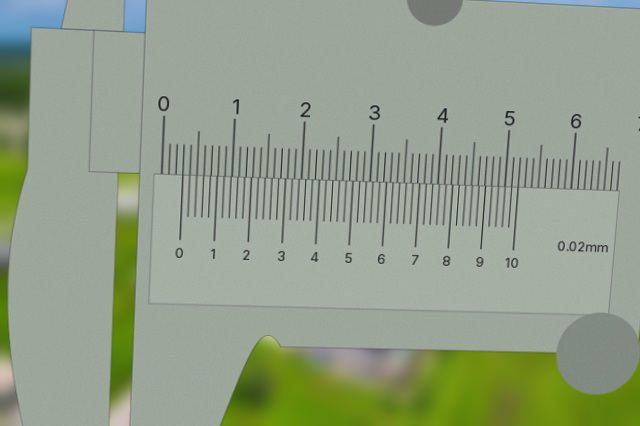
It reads 3.0 mm
